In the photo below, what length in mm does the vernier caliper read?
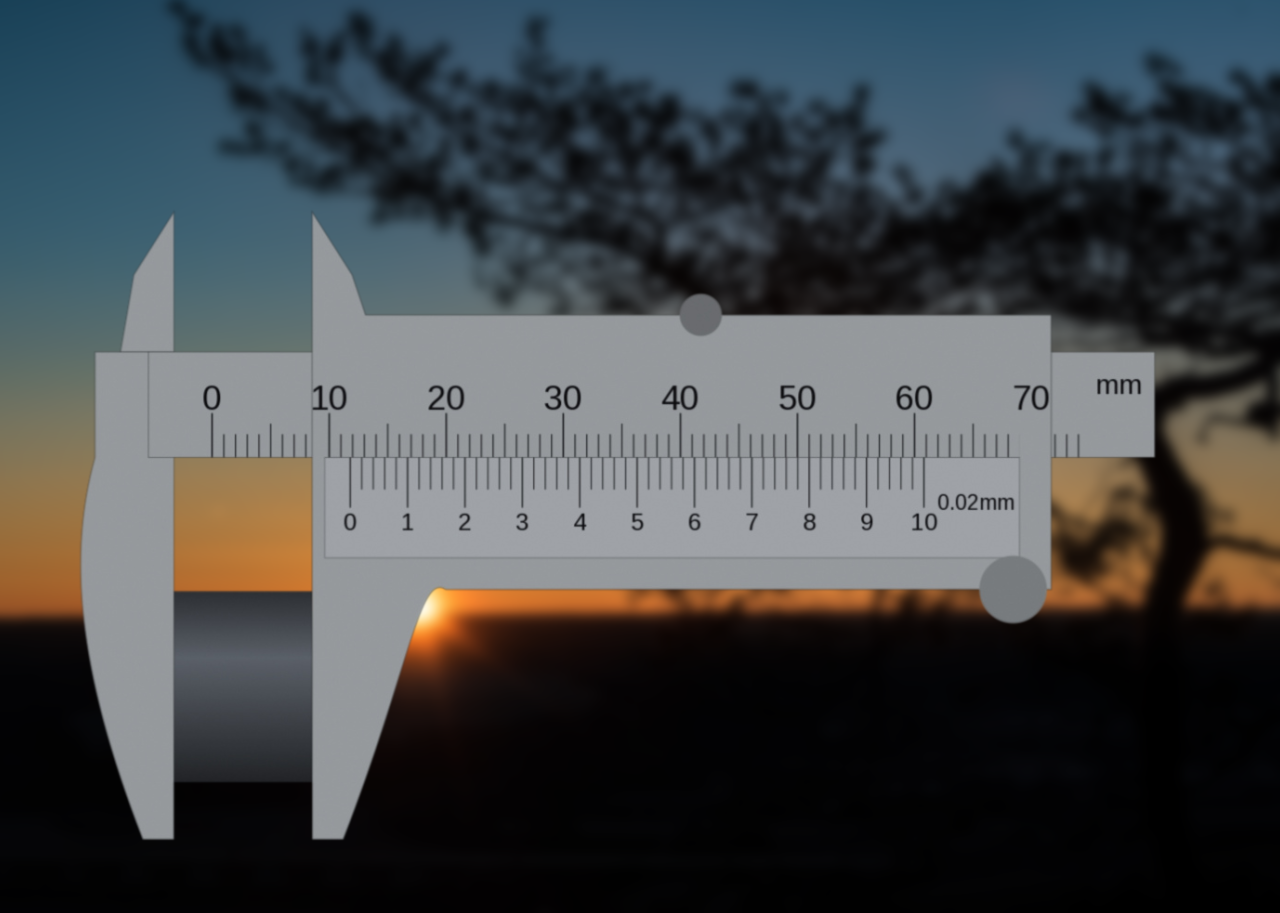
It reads 11.8 mm
